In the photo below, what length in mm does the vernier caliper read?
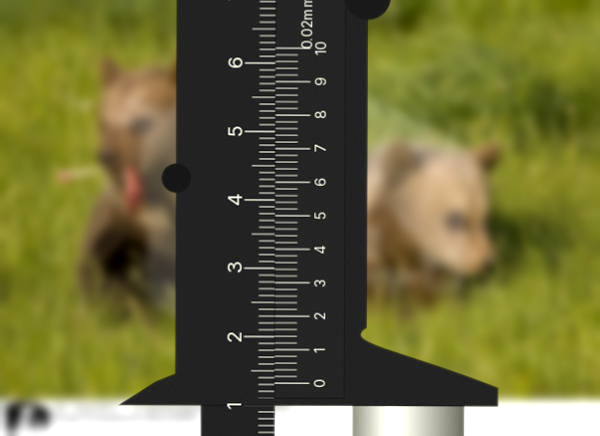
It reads 13.2 mm
